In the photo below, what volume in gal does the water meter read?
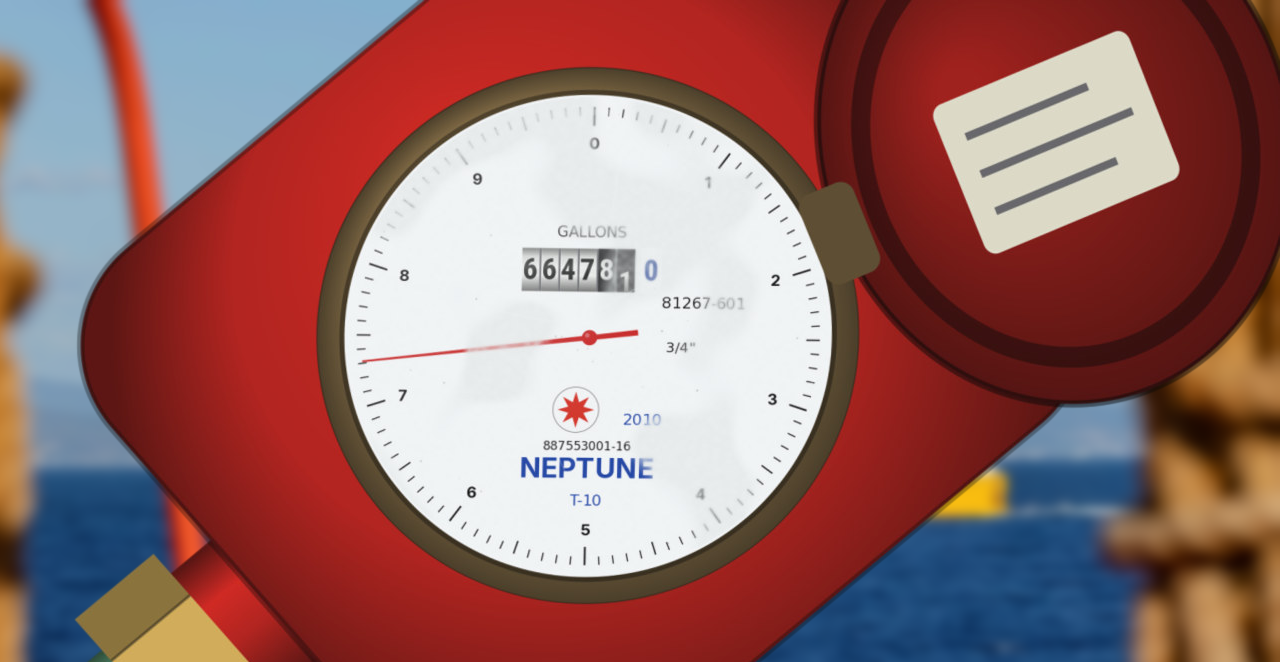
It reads 6647807.3 gal
